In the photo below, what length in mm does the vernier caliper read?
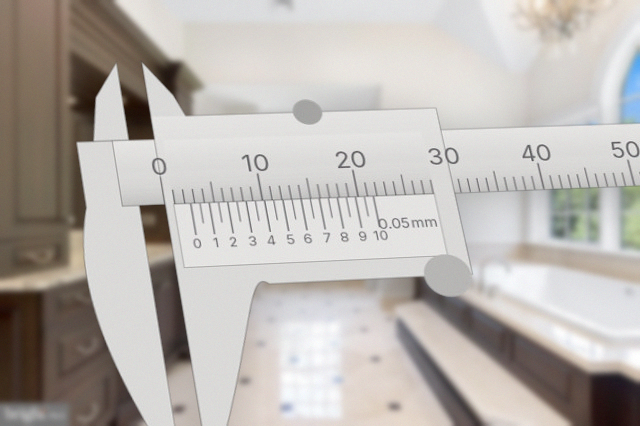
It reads 2.6 mm
